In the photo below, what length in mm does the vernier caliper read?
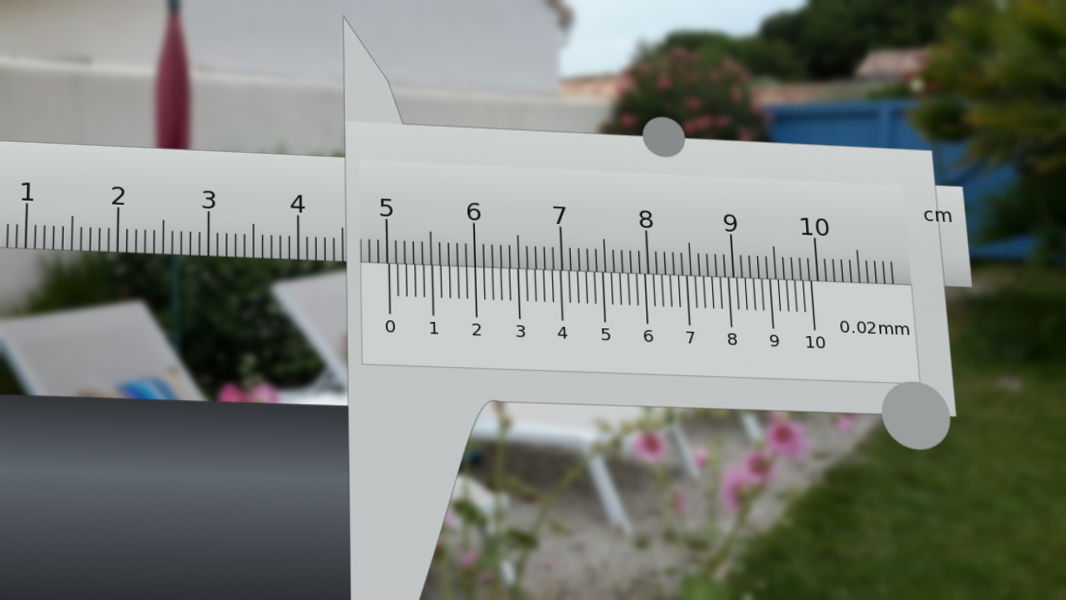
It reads 50.2 mm
